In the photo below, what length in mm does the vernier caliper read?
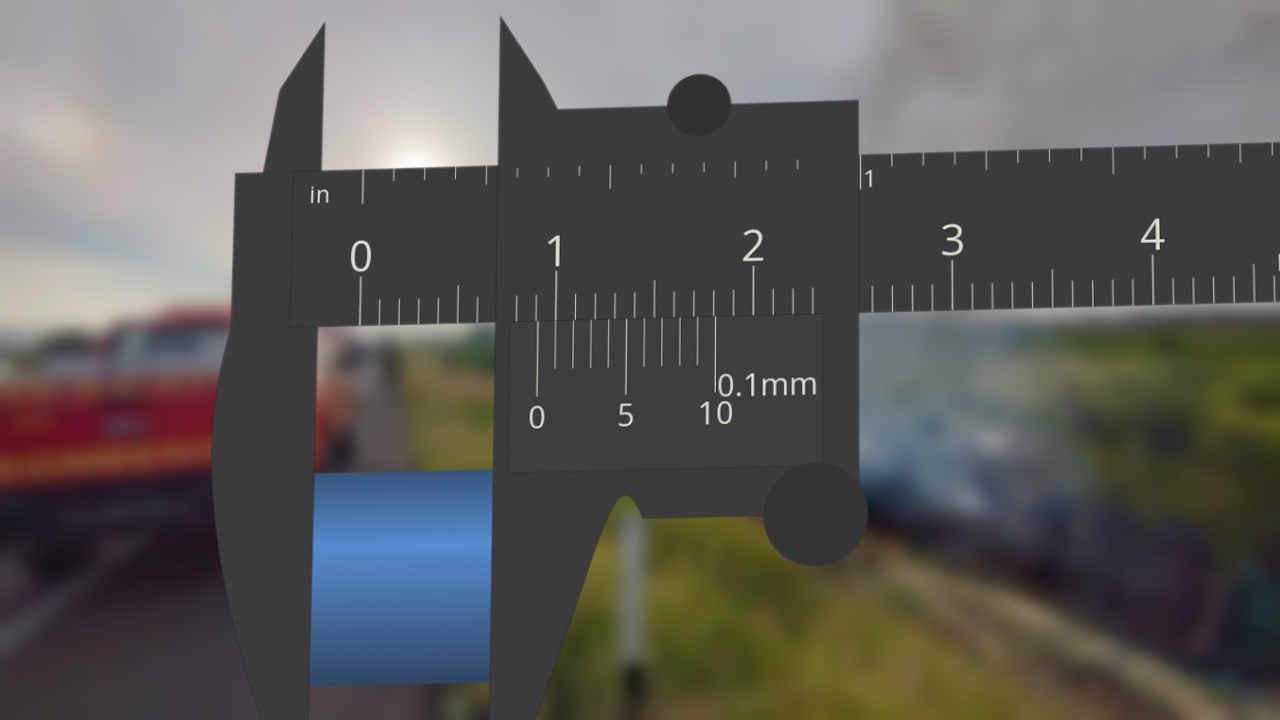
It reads 9.1 mm
